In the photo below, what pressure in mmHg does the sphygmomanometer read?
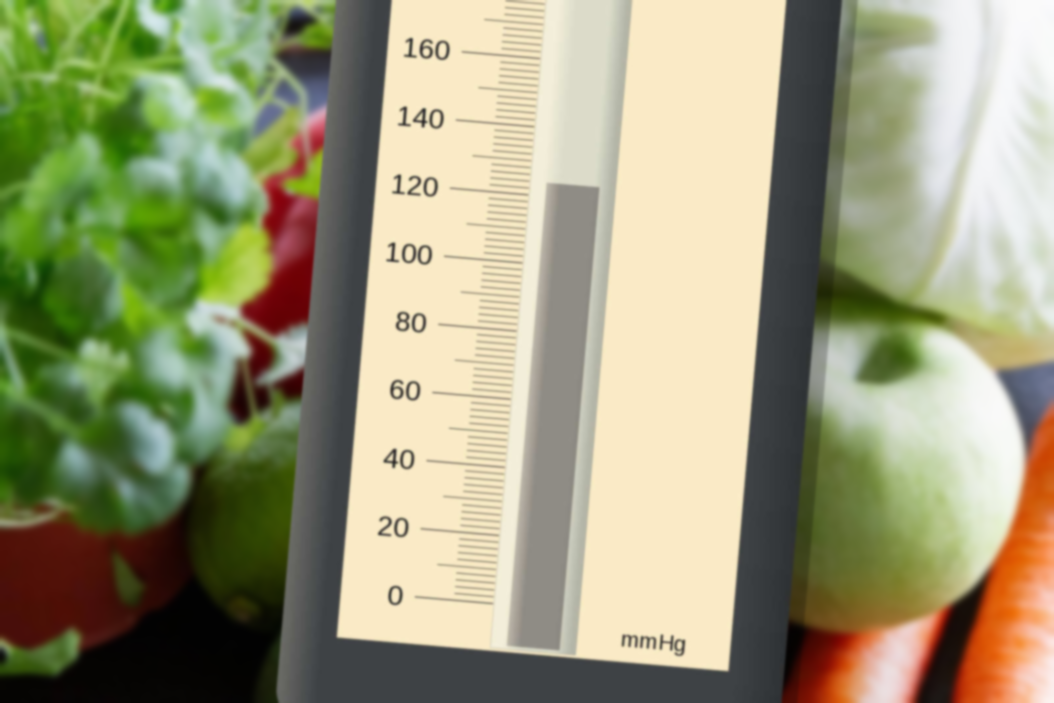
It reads 124 mmHg
